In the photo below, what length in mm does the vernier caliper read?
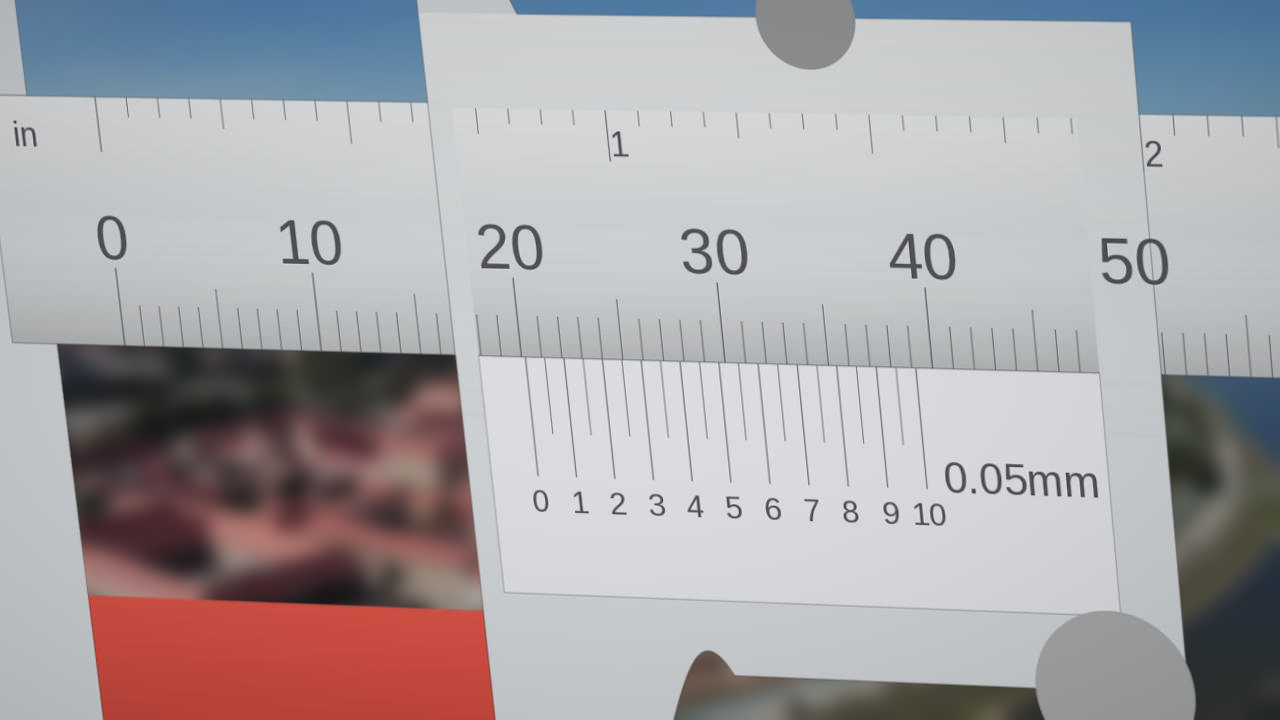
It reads 20.2 mm
